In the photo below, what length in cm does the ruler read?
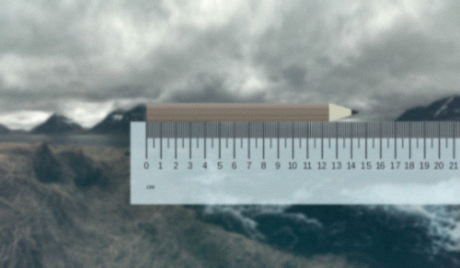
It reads 14.5 cm
